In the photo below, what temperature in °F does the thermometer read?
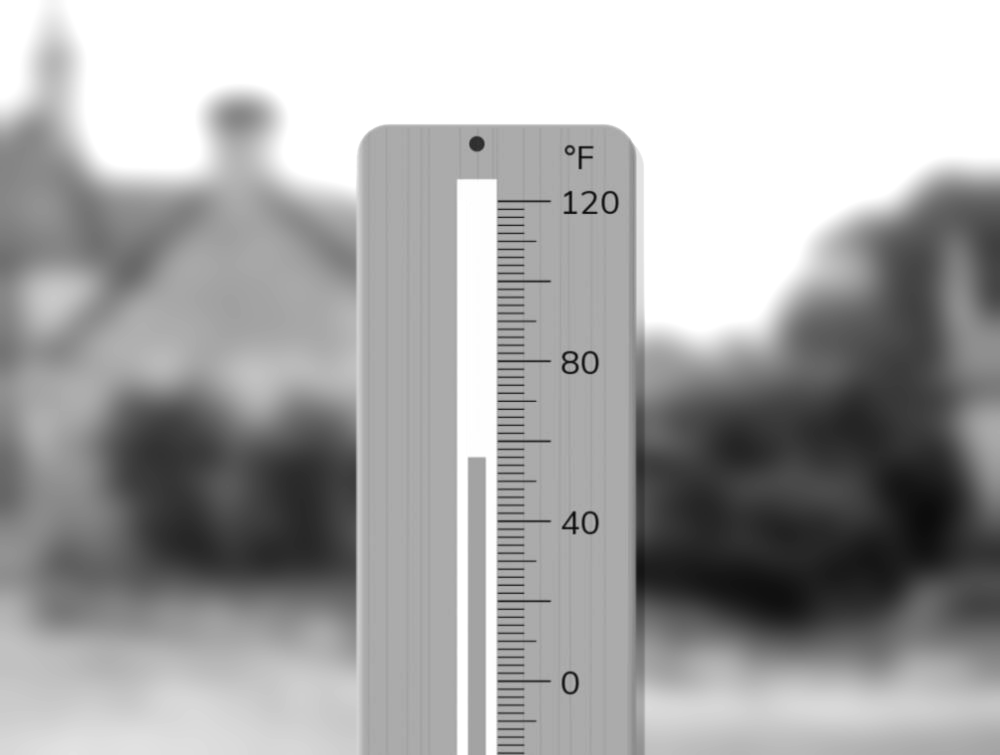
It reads 56 °F
